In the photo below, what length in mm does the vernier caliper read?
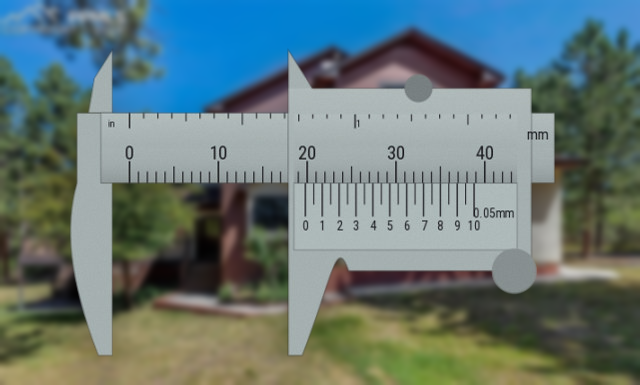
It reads 19.8 mm
